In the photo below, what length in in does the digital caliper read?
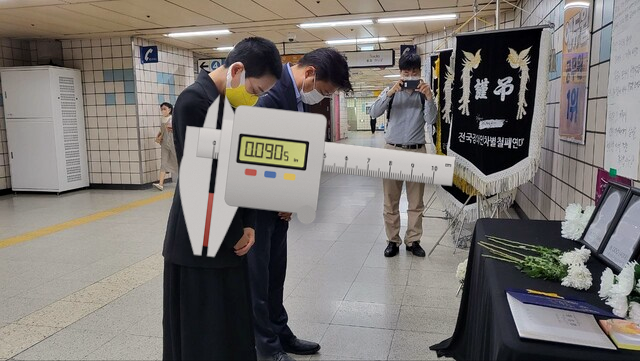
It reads 0.0905 in
